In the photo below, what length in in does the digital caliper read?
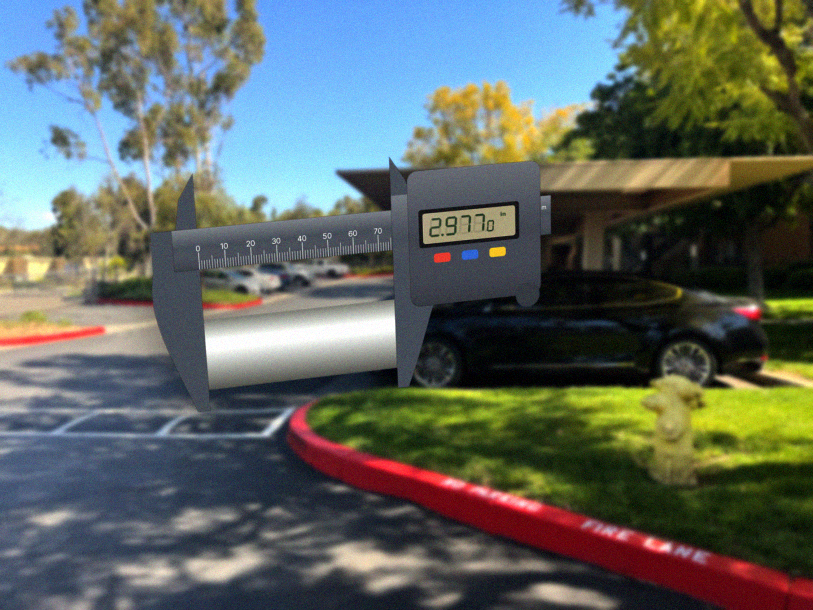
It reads 2.9770 in
